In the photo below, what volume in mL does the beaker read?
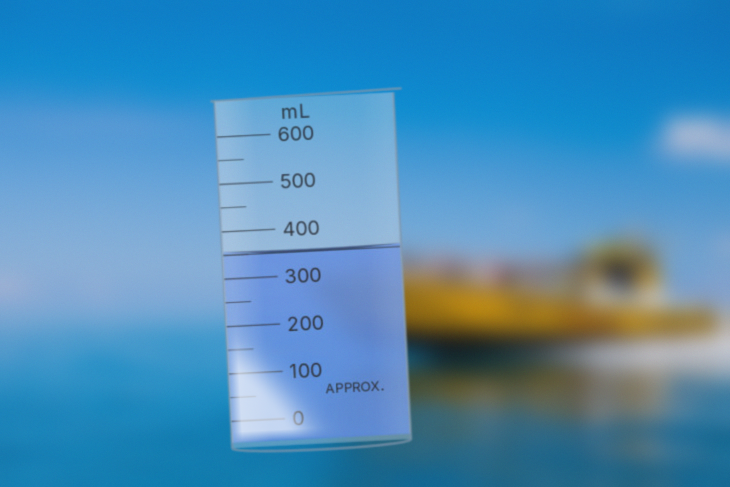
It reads 350 mL
